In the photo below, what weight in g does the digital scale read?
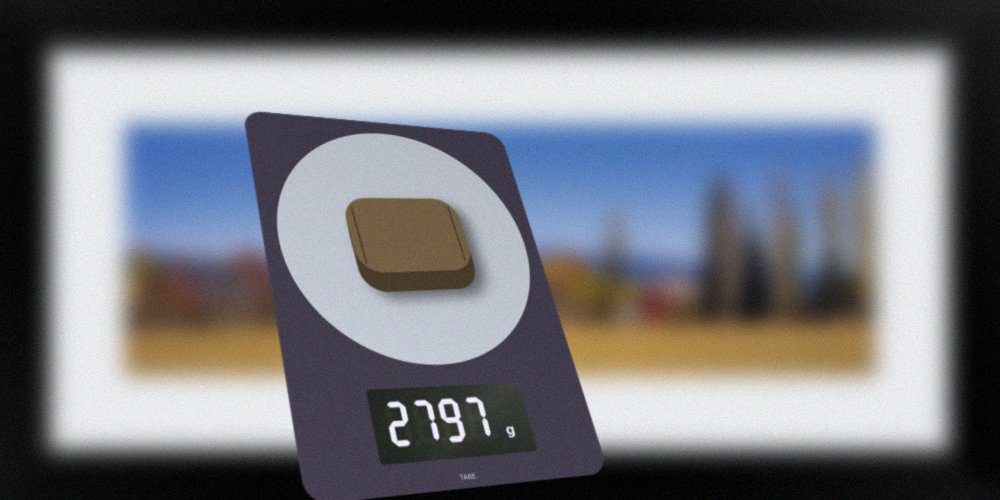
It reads 2797 g
